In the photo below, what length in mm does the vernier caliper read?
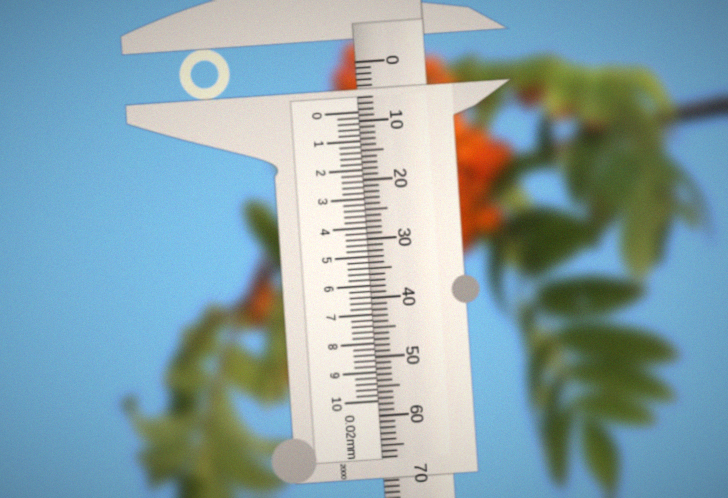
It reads 8.5 mm
